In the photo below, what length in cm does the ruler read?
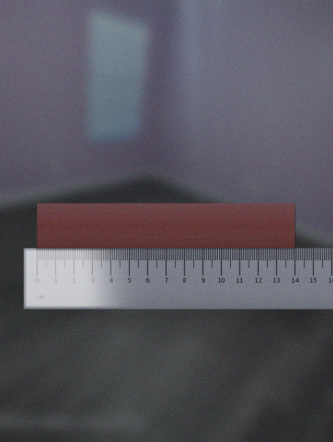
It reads 14 cm
